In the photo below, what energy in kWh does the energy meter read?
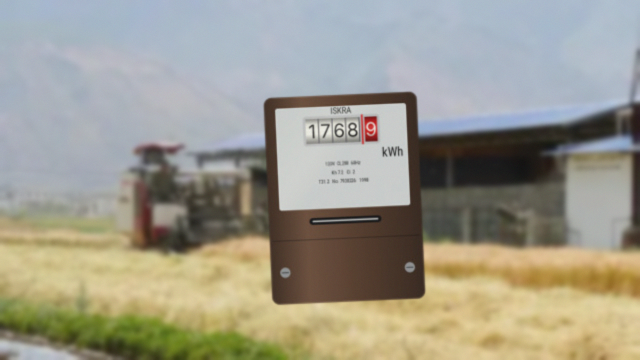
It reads 1768.9 kWh
